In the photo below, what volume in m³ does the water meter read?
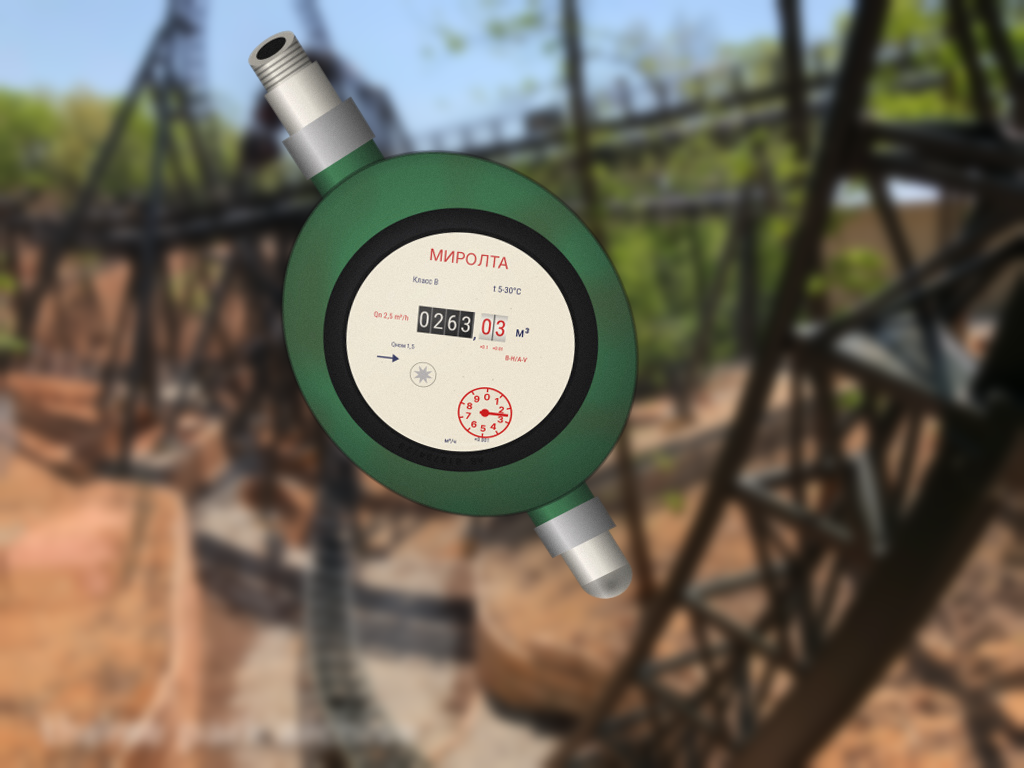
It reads 263.032 m³
